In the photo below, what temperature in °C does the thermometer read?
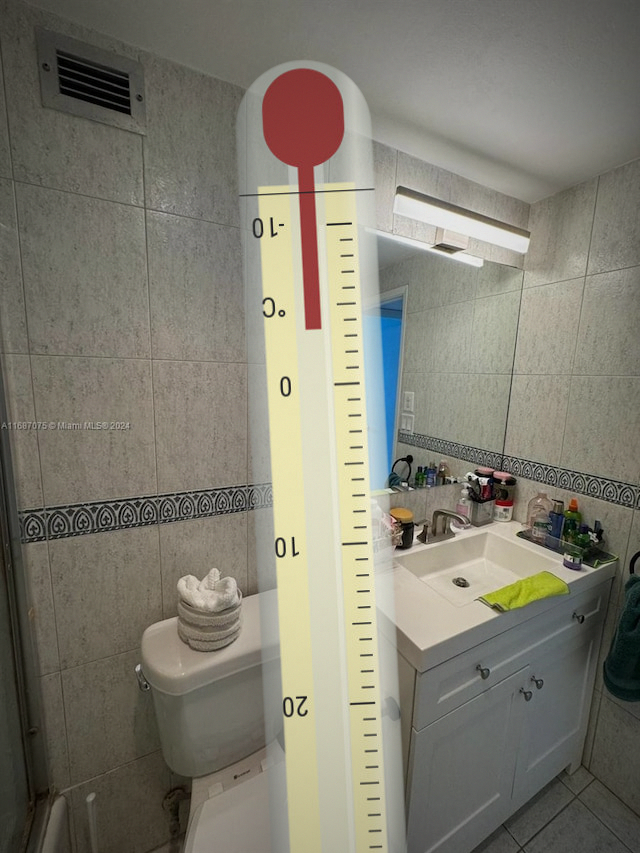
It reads -3.5 °C
